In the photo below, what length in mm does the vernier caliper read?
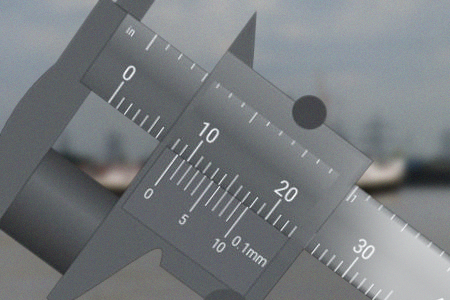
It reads 8.8 mm
